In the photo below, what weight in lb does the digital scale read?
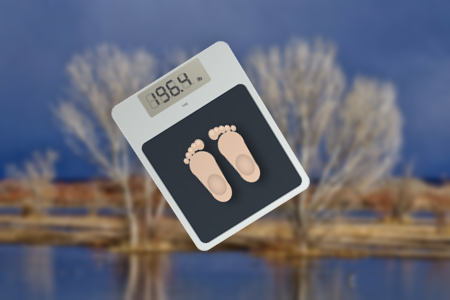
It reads 196.4 lb
